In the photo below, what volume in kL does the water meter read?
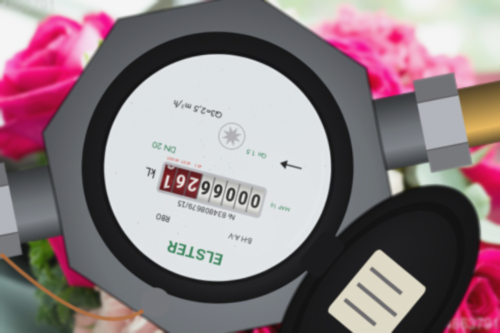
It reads 66.261 kL
